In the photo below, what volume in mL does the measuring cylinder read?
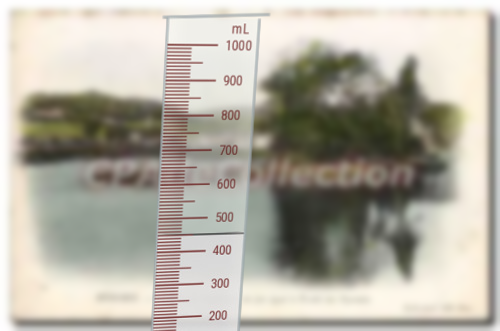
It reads 450 mL
